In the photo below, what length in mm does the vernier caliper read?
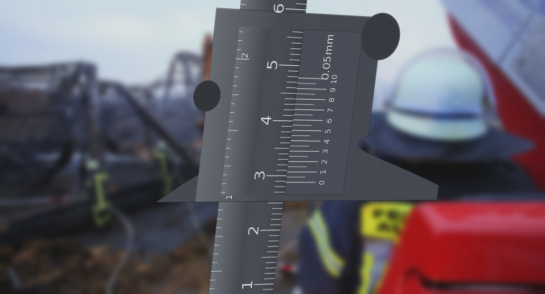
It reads 28.8 mm
